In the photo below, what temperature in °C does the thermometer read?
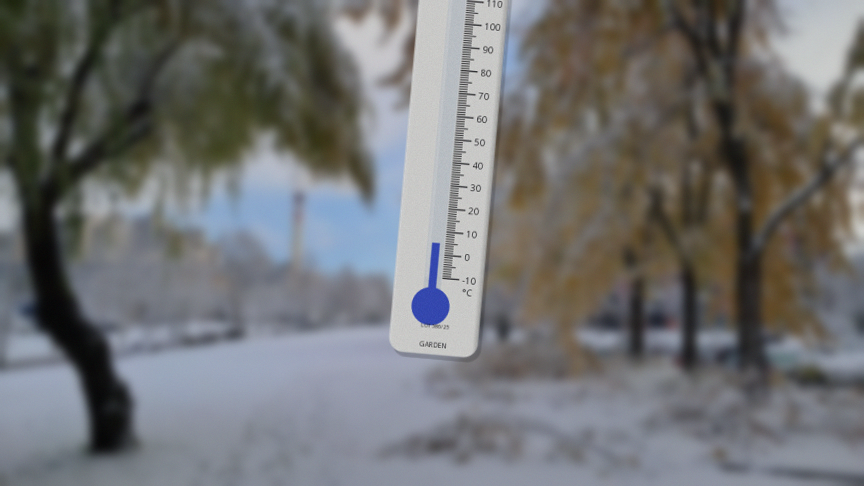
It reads 5 °C
